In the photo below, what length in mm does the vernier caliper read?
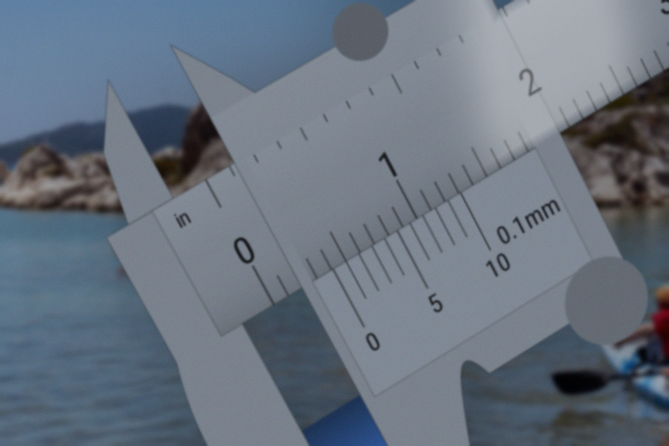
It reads 4.1 mm
